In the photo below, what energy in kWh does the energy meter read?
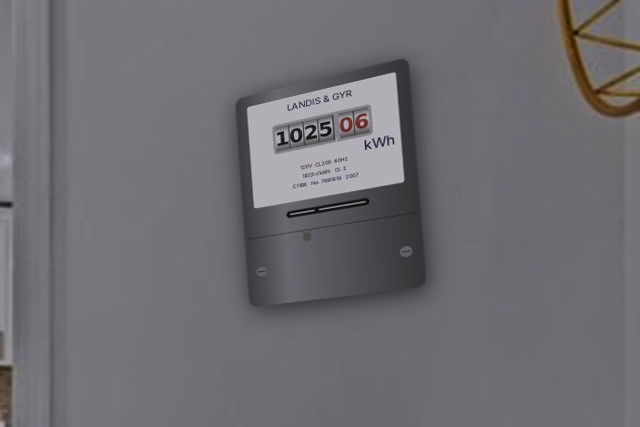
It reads 1025.06 kWh
